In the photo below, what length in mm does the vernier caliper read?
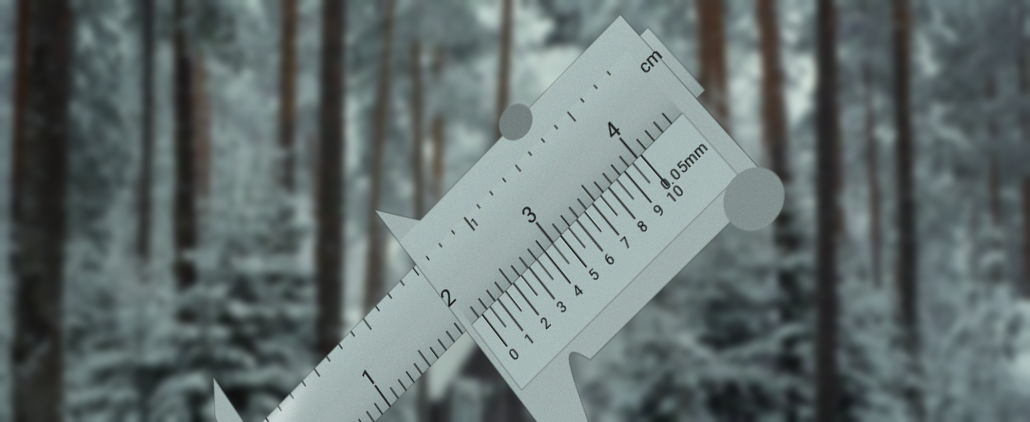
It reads 21.4 mm
